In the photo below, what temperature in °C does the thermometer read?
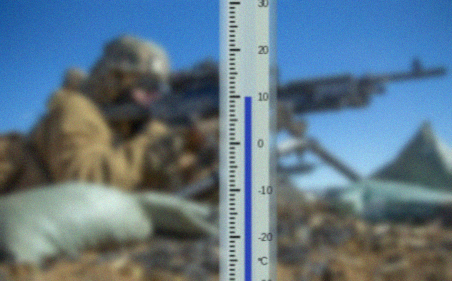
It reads 10 °C
